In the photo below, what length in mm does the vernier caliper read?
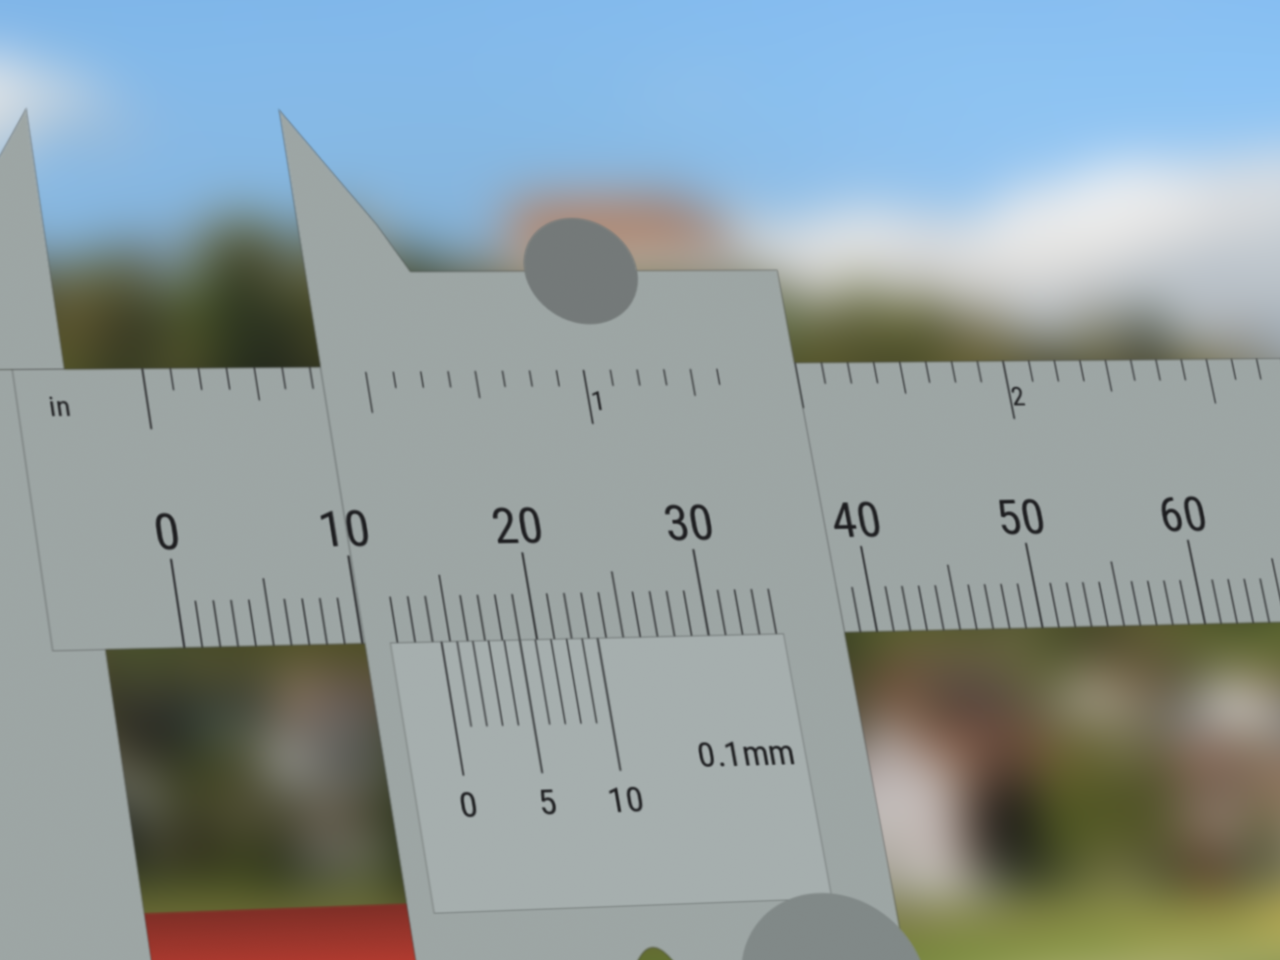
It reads 14.5 mm
